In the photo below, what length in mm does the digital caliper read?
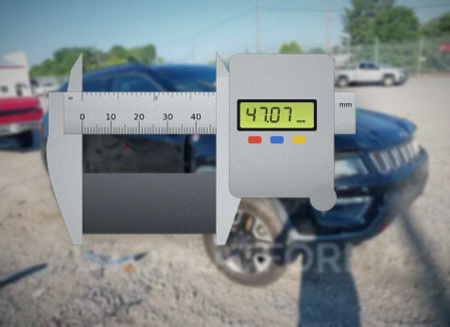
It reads 47.07 mm
